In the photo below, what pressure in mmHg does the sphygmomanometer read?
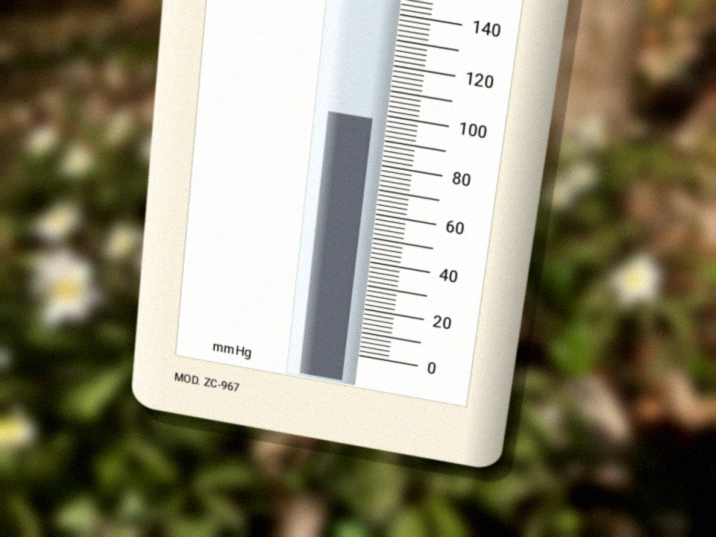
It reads 98 mmHg
